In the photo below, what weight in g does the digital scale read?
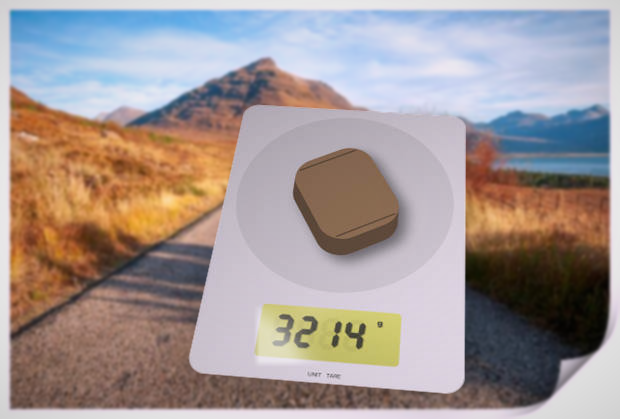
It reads 3214 g
